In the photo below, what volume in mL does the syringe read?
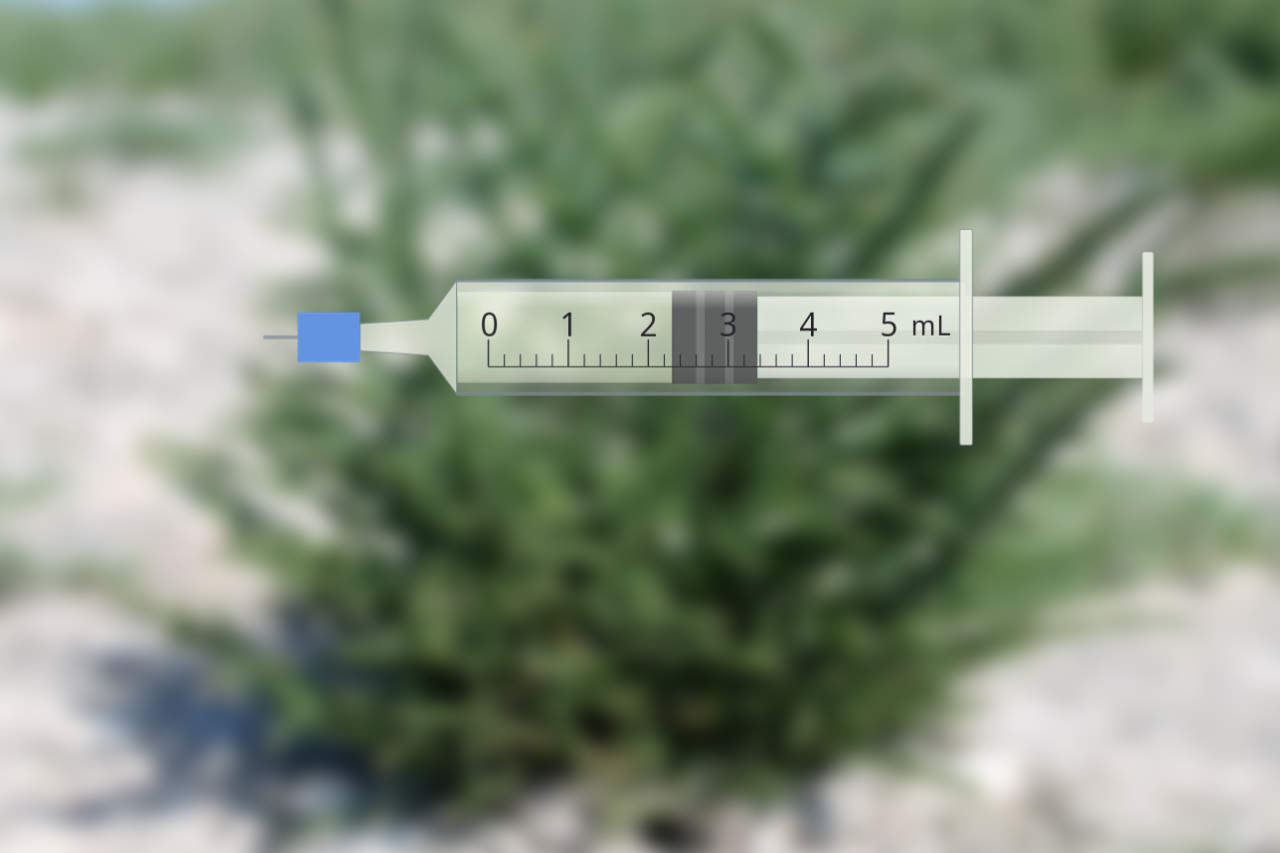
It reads 2.3 mL
